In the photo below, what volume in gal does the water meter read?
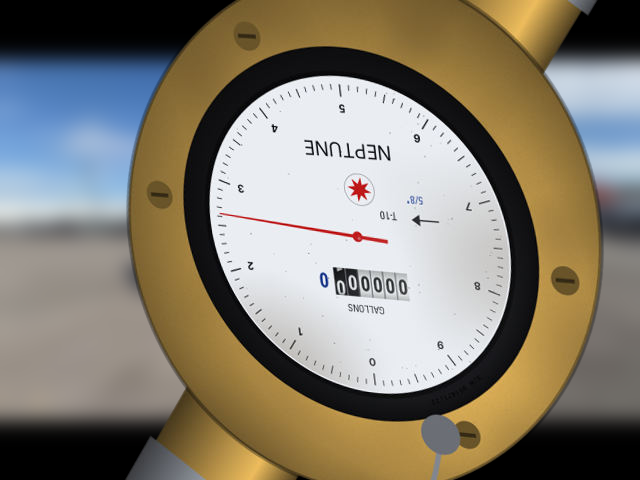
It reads 2.6 gal
